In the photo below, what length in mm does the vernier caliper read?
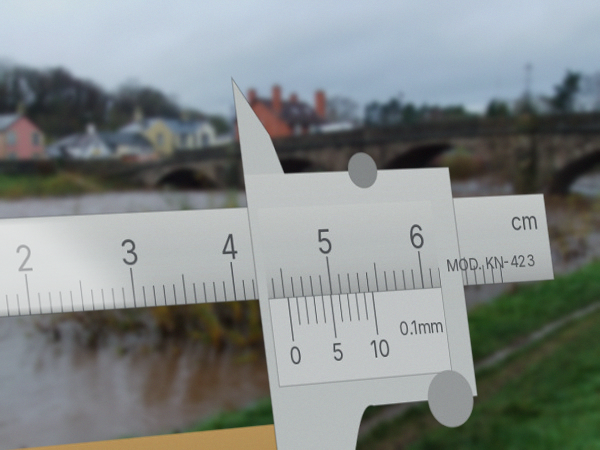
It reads 45.4 mm
